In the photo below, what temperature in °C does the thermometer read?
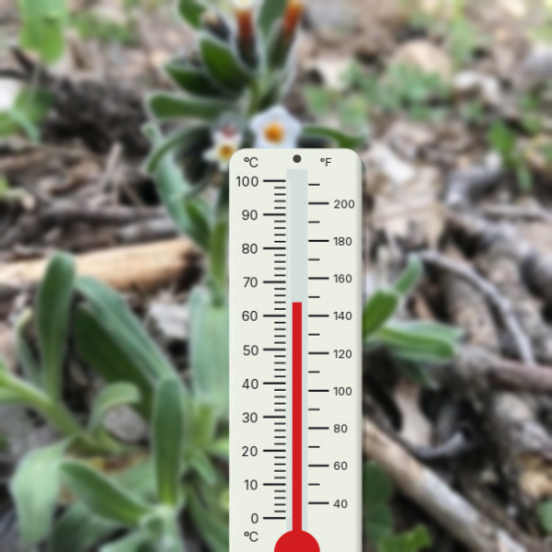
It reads 64 °C
